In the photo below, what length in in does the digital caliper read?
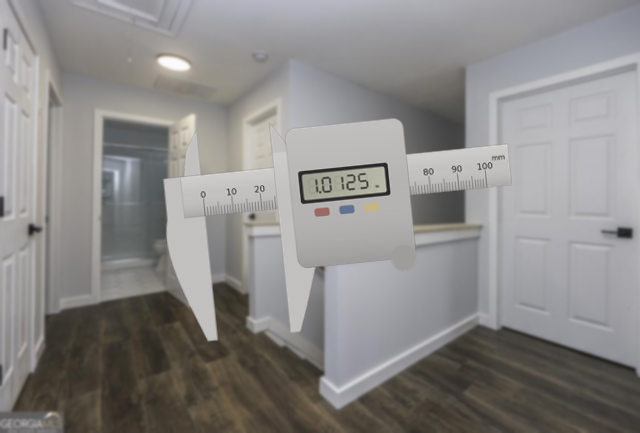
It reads 1.0125 in
